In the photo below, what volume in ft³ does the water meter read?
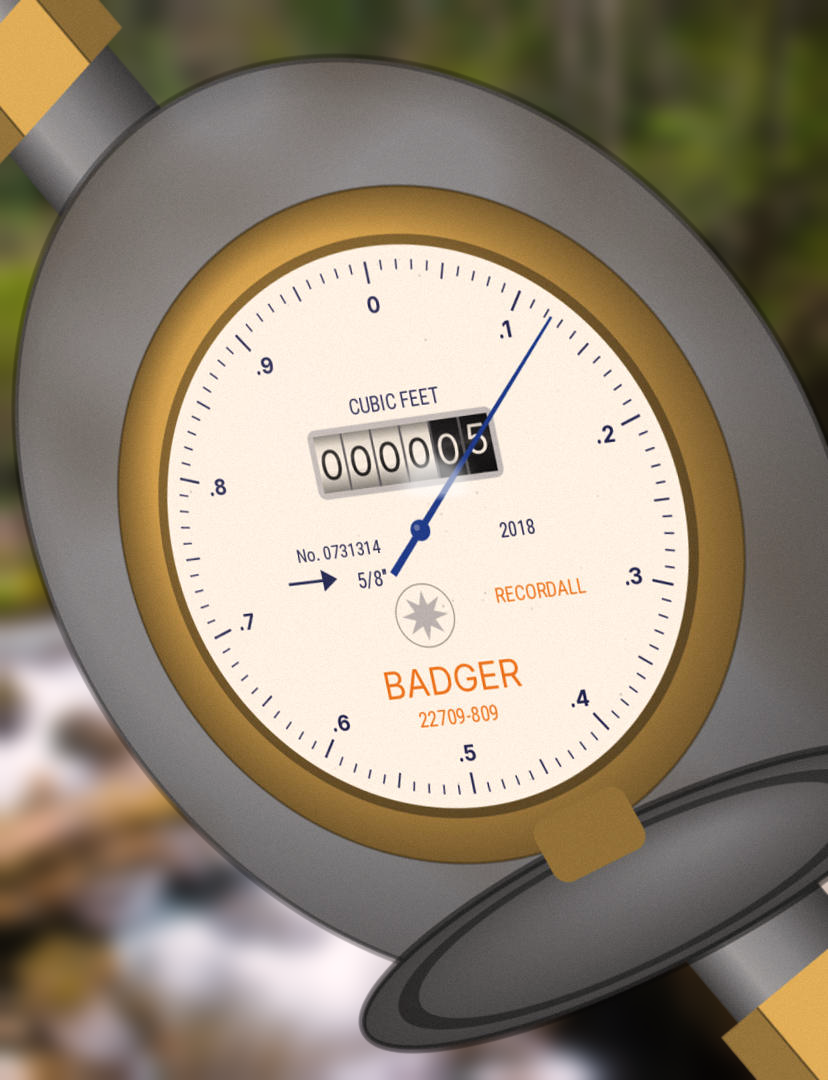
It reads 5.12 ft³
